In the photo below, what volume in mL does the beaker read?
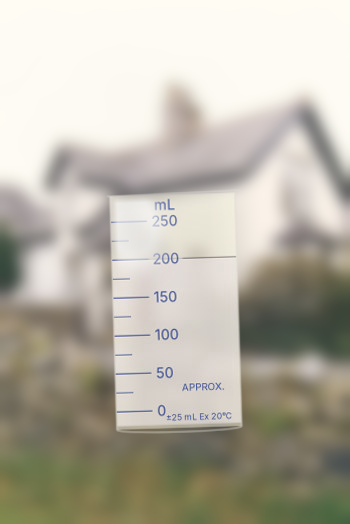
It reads 200 mL
